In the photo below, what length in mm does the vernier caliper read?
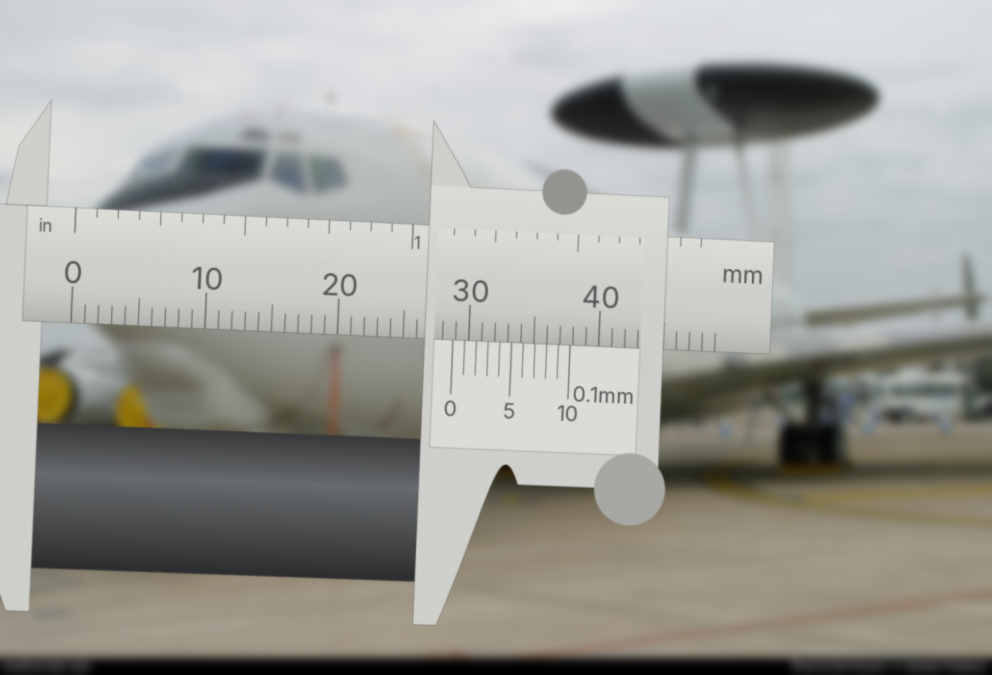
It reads 28.8 mm
